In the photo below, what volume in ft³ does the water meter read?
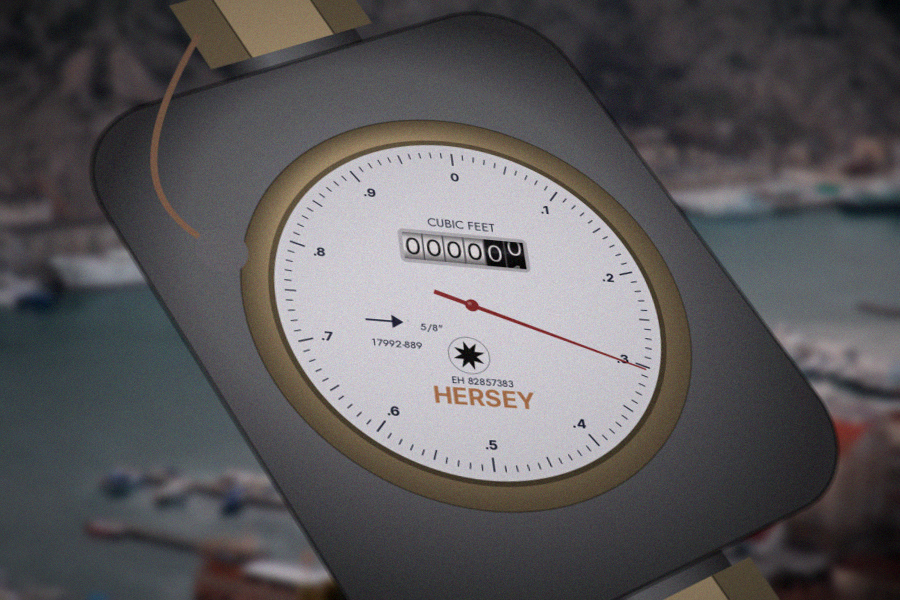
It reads 0.30 ft³
